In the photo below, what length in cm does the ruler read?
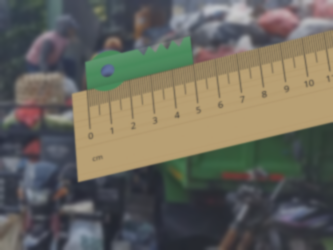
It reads 5 cm
